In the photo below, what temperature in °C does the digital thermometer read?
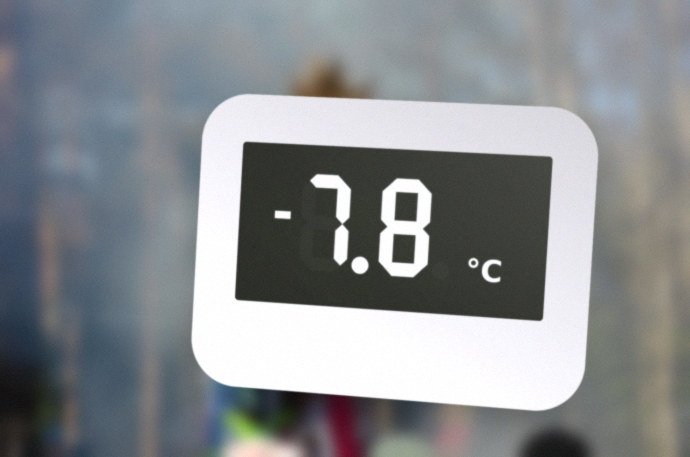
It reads -7.8 °C
